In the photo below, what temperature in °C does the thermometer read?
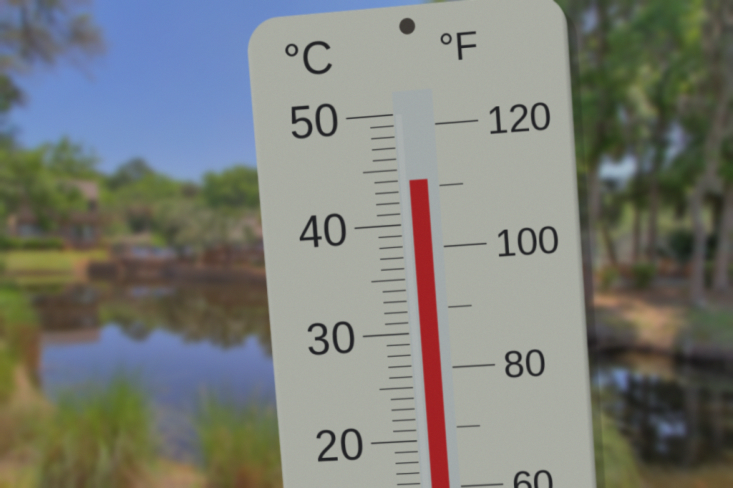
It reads 44 °C
